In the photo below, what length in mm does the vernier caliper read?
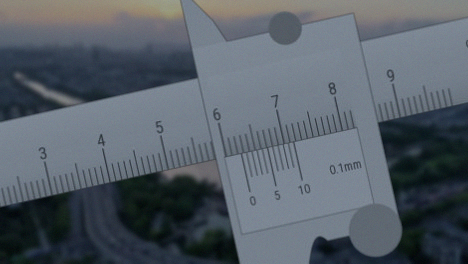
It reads 62.6 mm
